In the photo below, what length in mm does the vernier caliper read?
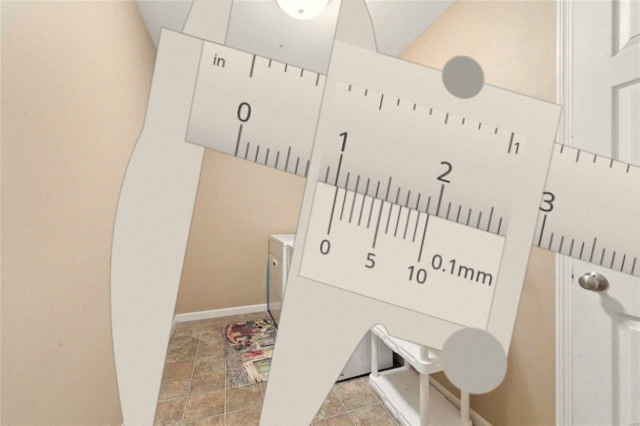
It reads 10.2 mm
